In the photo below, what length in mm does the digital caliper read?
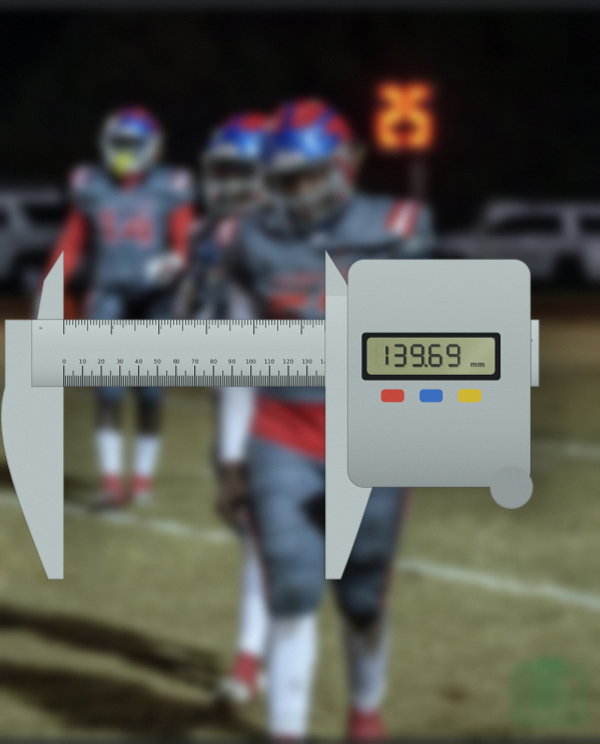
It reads 139.69 mm
